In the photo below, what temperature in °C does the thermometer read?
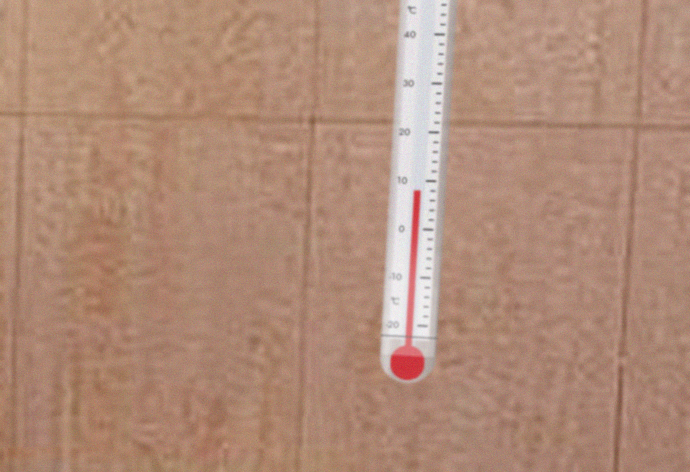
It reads 8 °C
